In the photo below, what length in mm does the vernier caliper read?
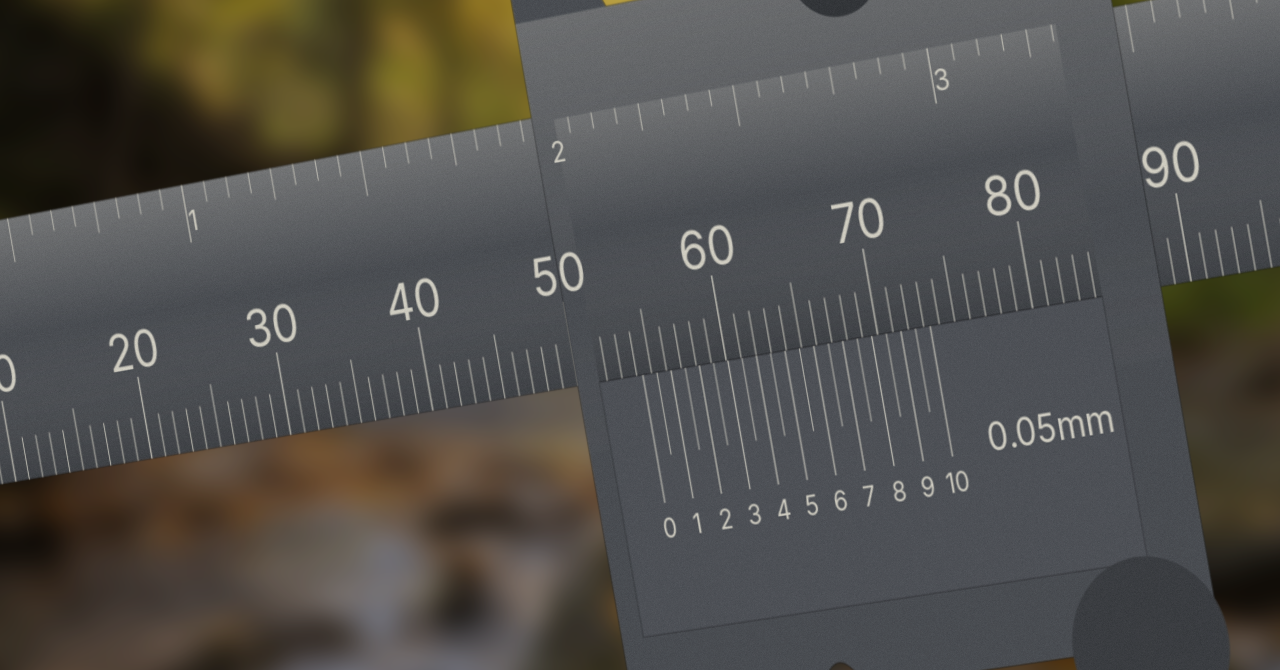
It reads 54.4 mm
